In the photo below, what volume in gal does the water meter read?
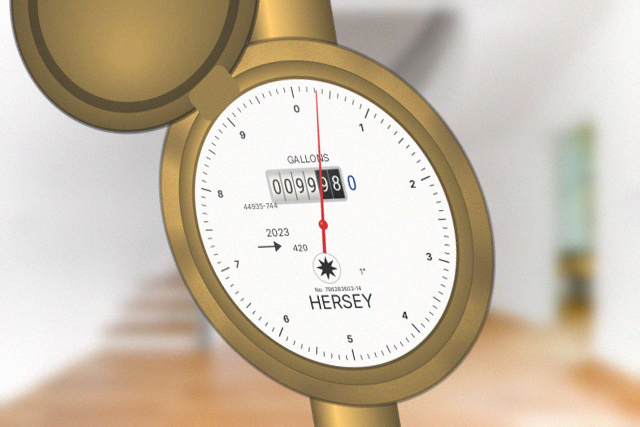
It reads 99980.3 gal
